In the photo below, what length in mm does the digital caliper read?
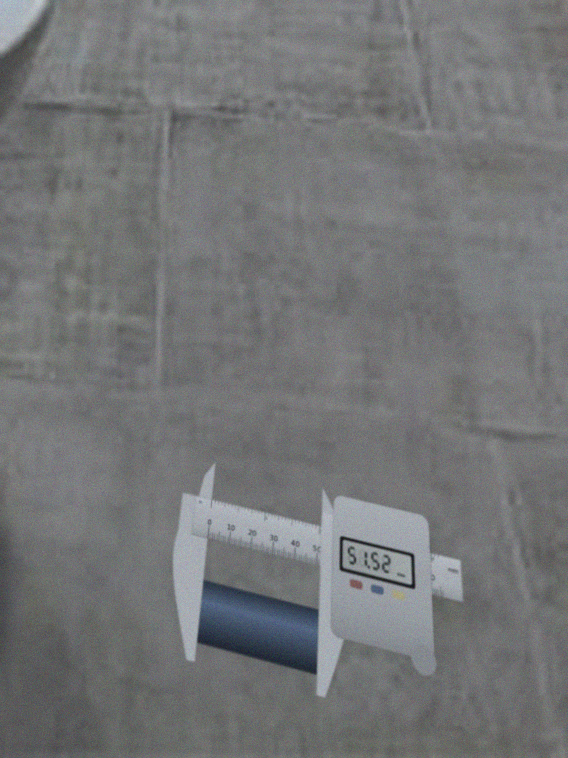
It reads 51.52 mm
